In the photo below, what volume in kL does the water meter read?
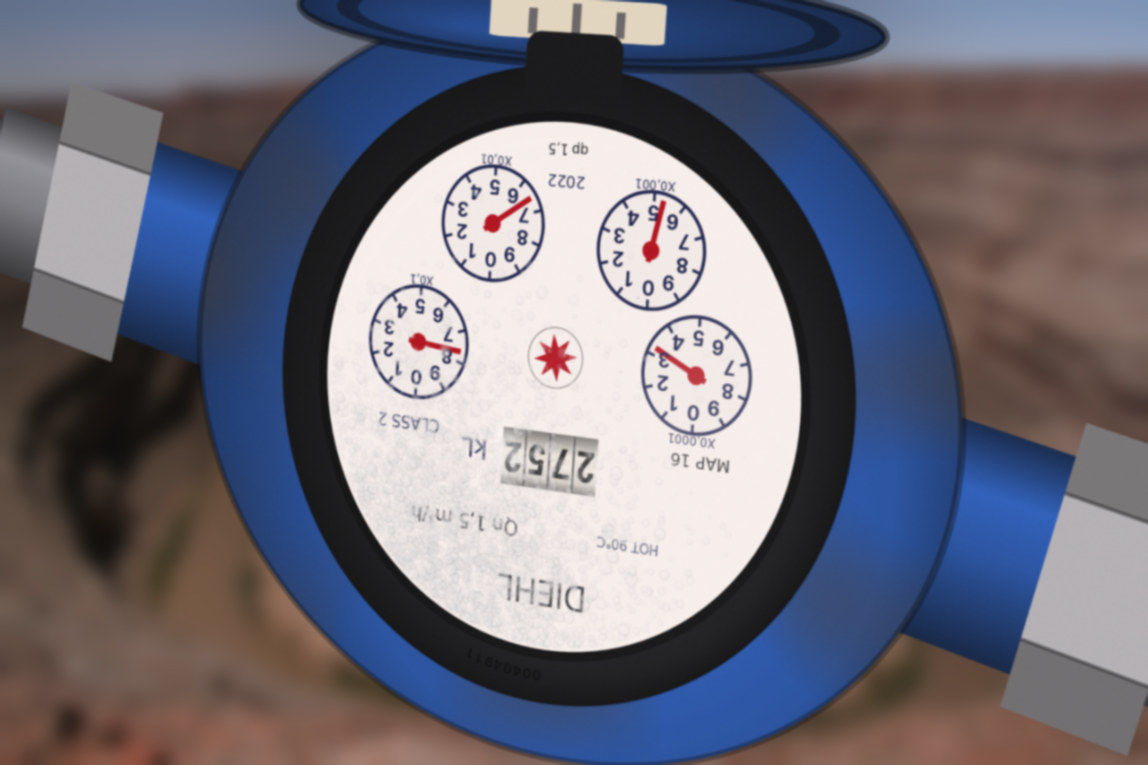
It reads 2752.7653 kL
